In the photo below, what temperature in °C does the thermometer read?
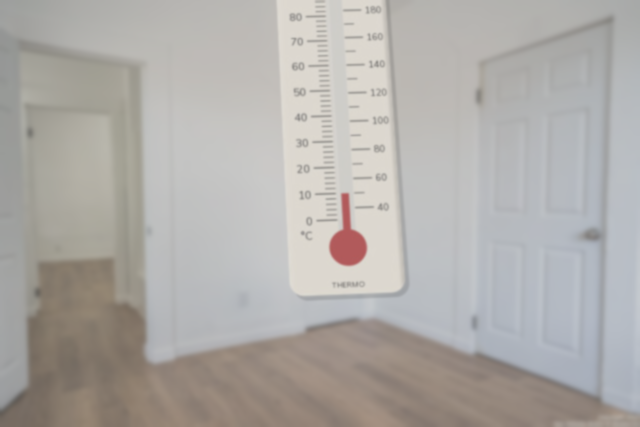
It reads 10 °C
